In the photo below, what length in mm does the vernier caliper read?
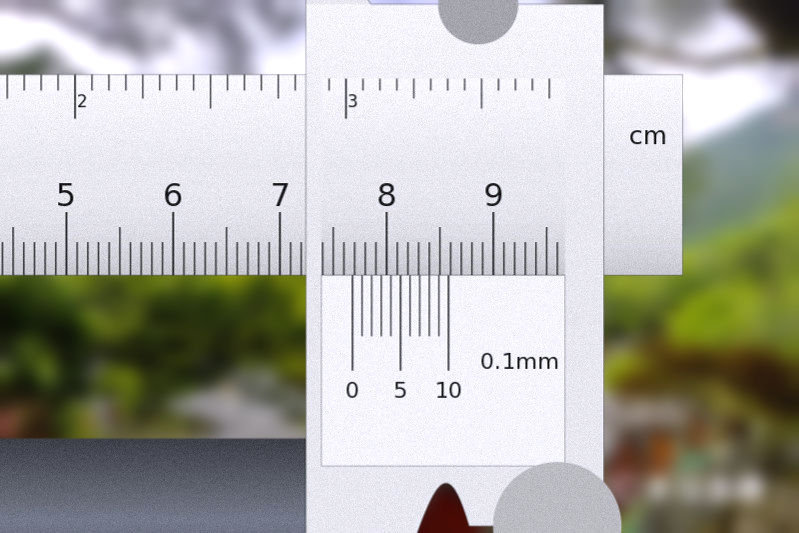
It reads 76.8 mm
